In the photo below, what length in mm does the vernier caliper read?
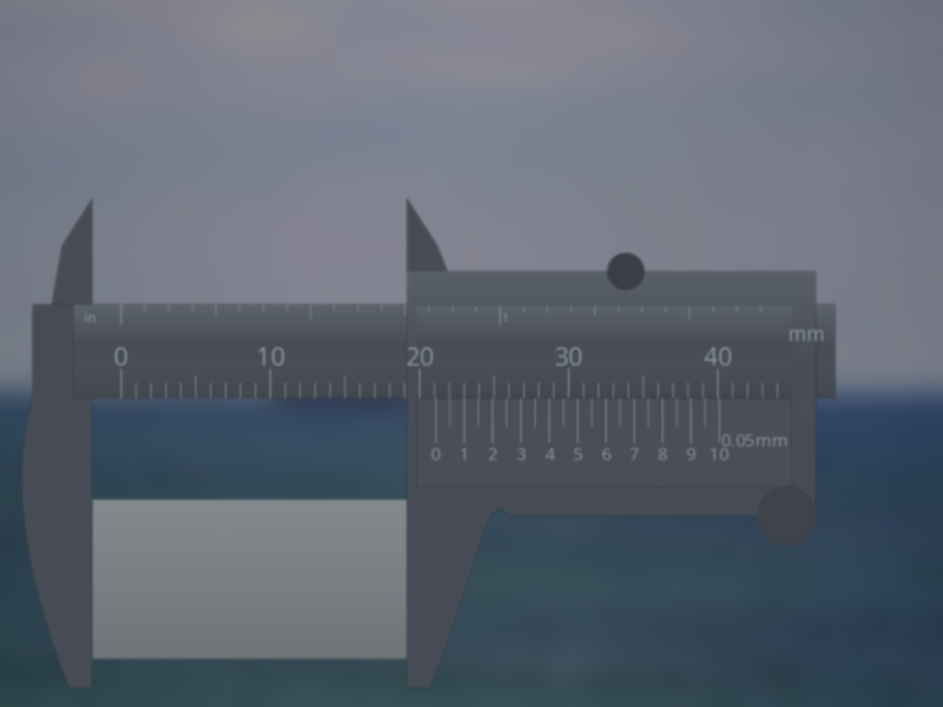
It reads 21.1 mm
